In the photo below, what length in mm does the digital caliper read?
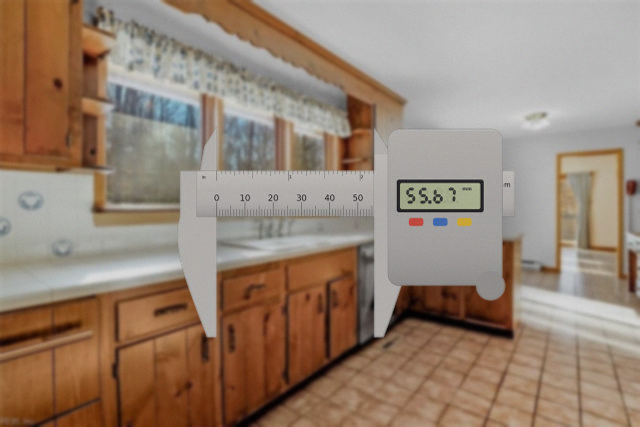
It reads 55.67 mm
